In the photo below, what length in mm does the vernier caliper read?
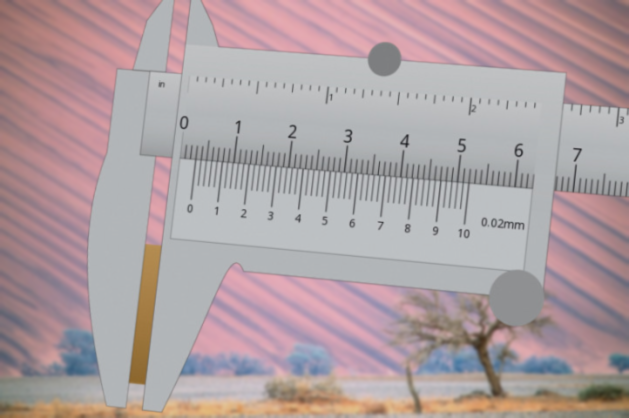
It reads 3.0 mm
